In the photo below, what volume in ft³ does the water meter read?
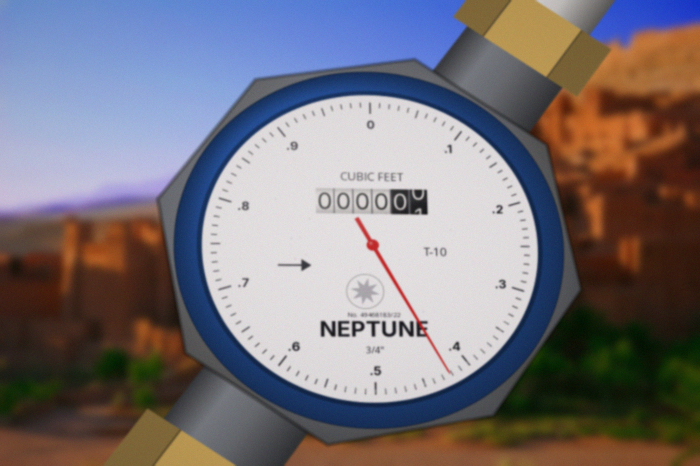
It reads 0.42 ft³
